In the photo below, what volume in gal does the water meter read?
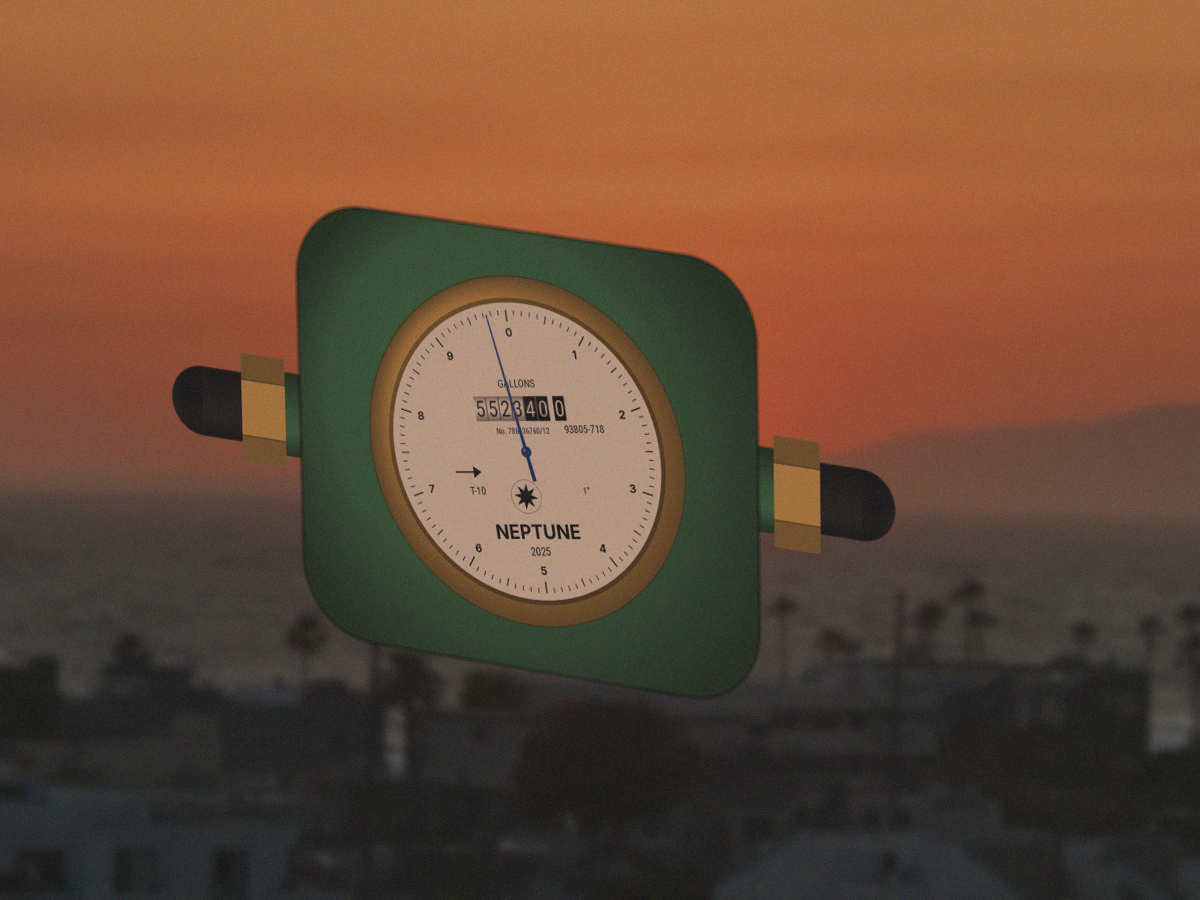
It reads 5523399.7 gal
